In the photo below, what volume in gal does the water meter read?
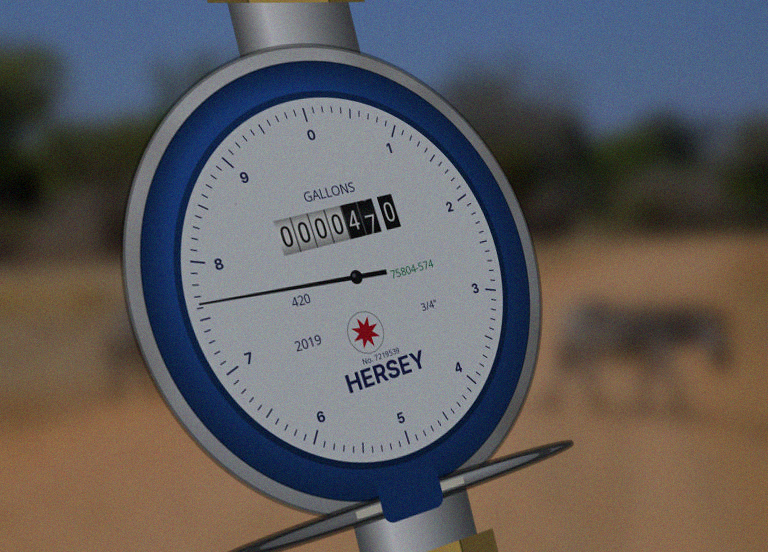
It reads 467.6 gal
